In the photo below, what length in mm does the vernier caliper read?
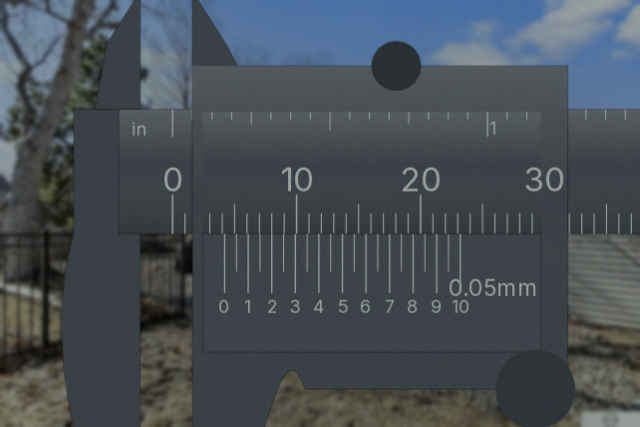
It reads 4.2 mm
